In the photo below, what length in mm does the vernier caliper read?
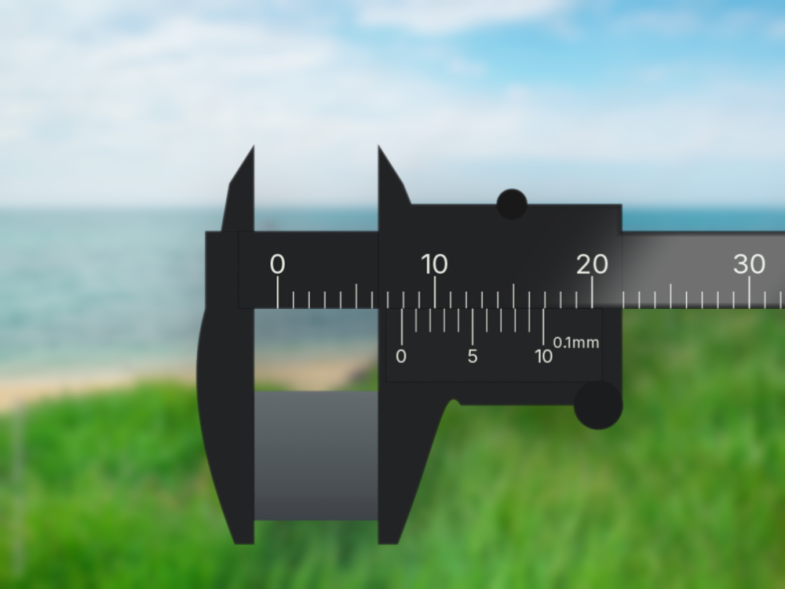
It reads 7.9 mm
